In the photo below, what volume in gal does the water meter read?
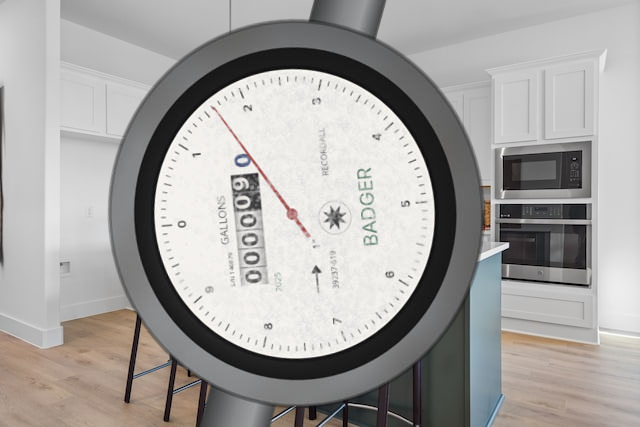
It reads 91.6 gal
